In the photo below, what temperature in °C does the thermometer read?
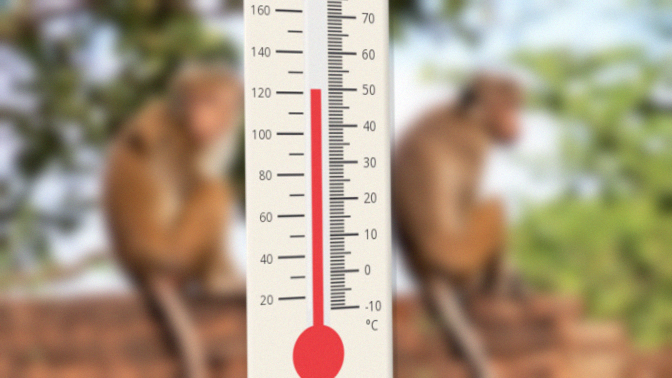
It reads 50 °C
